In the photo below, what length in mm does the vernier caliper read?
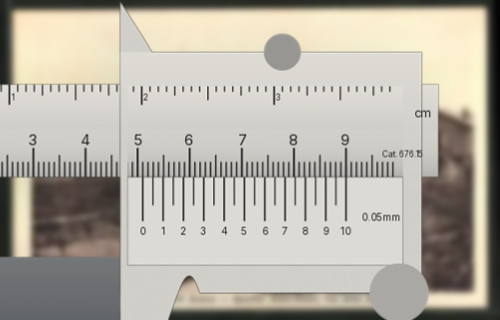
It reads 51.0 mm
